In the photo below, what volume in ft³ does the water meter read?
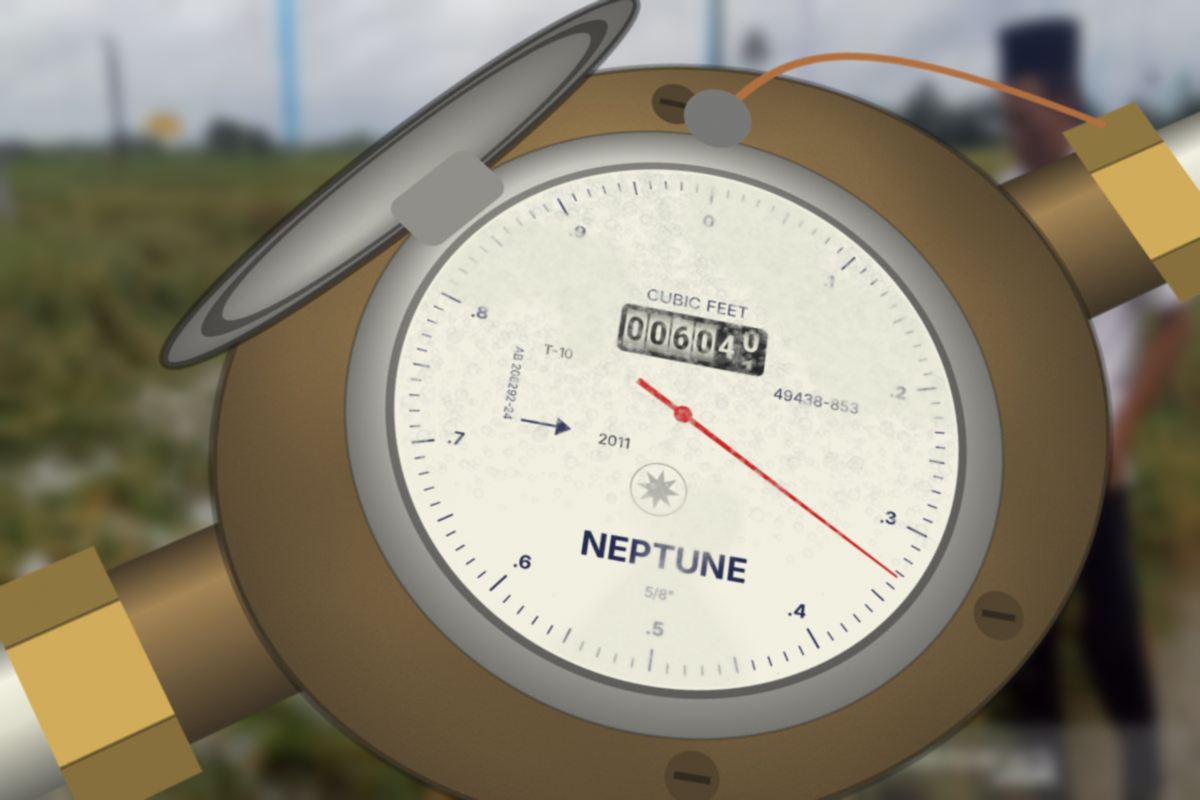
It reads 6040.33 ft³
